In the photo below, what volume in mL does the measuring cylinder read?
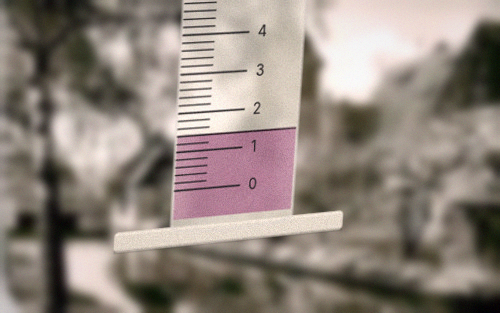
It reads 1.4 mL
